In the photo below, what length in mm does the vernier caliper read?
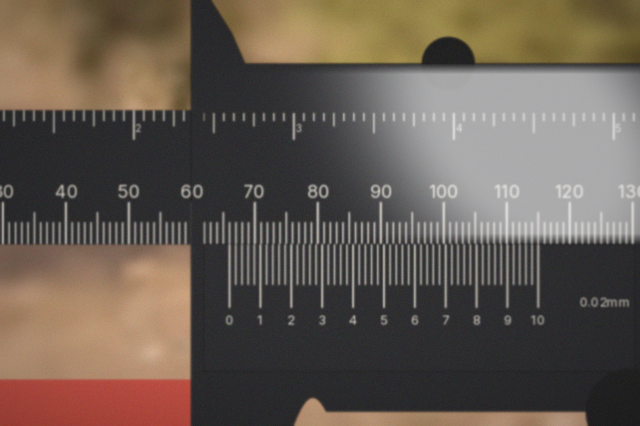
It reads 66.0 mm
